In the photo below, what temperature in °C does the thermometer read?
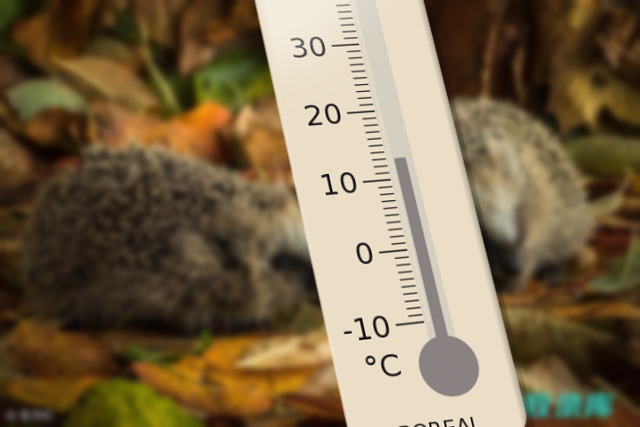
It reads 13 °C
